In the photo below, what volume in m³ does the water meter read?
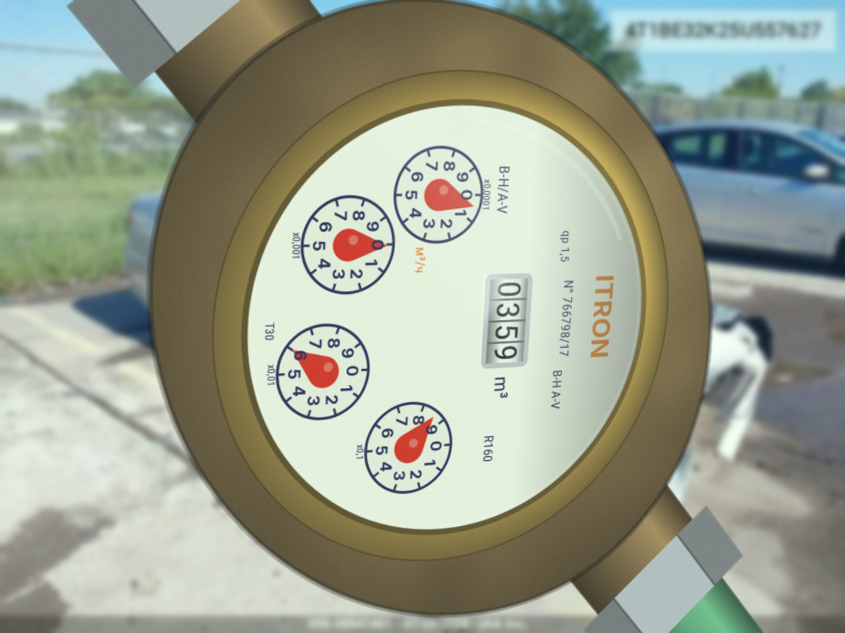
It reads 359.8600 m³
